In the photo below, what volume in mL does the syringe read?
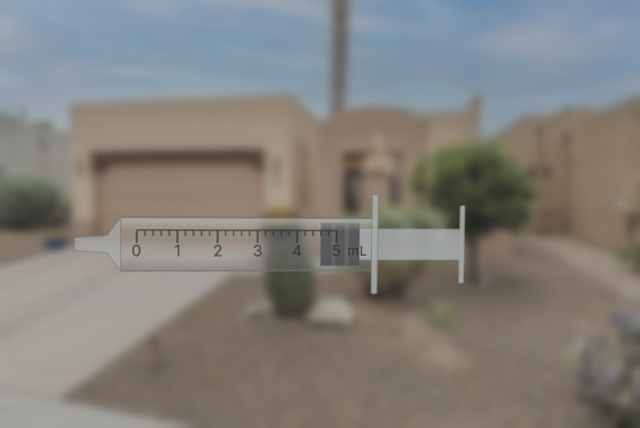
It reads 4.6 mL
